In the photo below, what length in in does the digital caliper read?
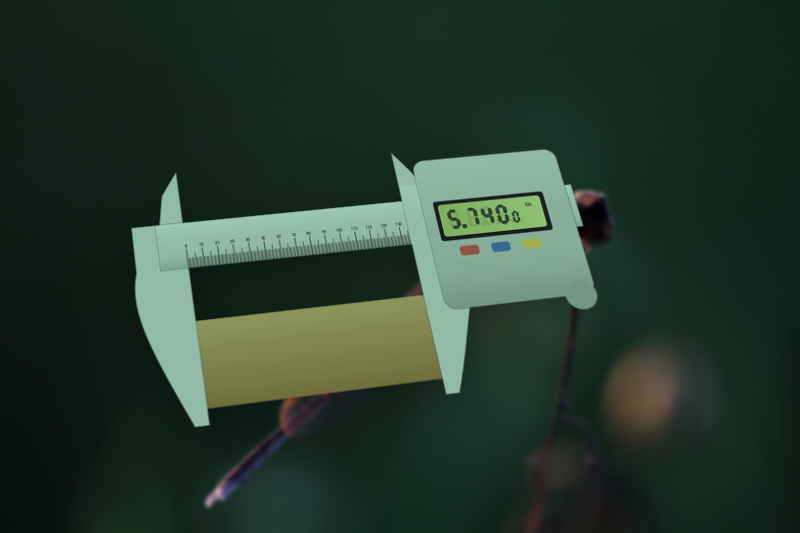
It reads 5.7400 in
